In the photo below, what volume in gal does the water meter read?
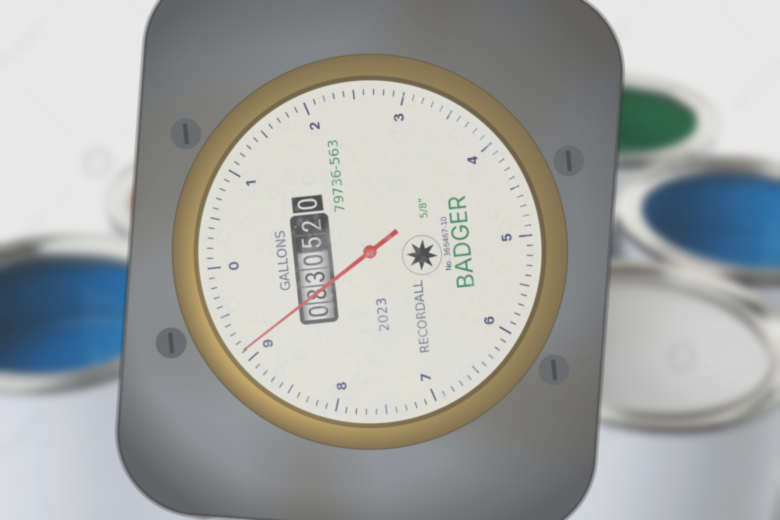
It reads 830519.1 gal
